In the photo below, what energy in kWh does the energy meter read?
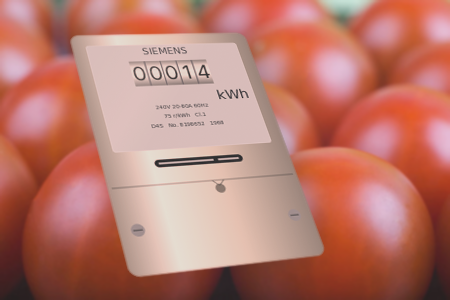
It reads 14 kWh
